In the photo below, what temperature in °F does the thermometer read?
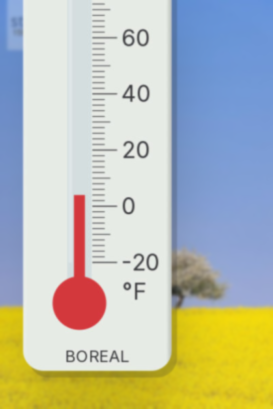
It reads 4 °F
